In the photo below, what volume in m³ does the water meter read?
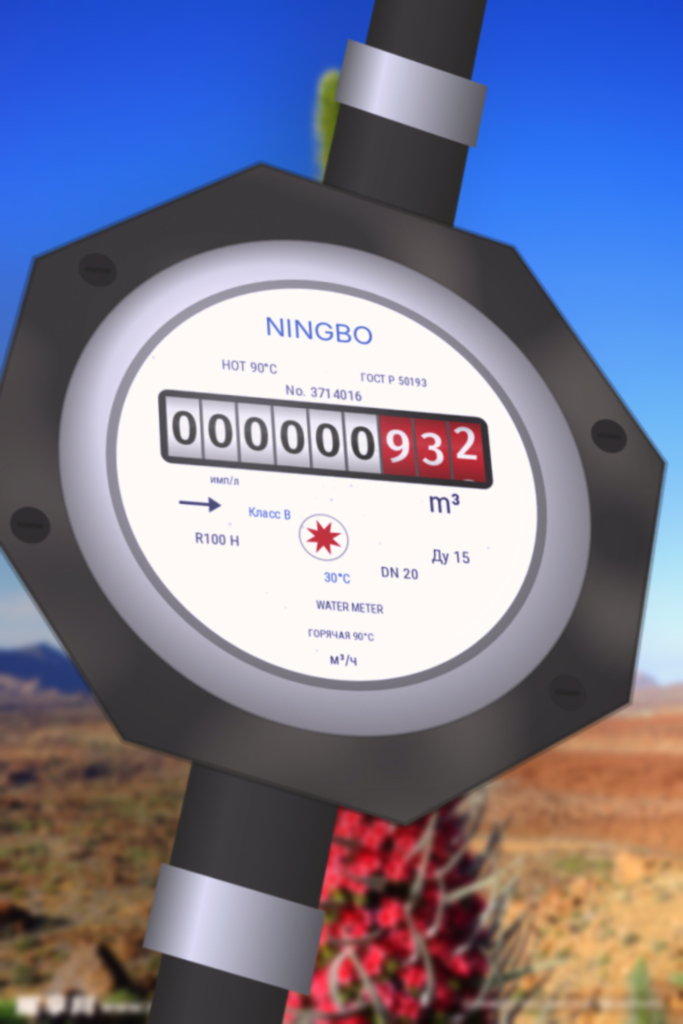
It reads 0.932 m³
